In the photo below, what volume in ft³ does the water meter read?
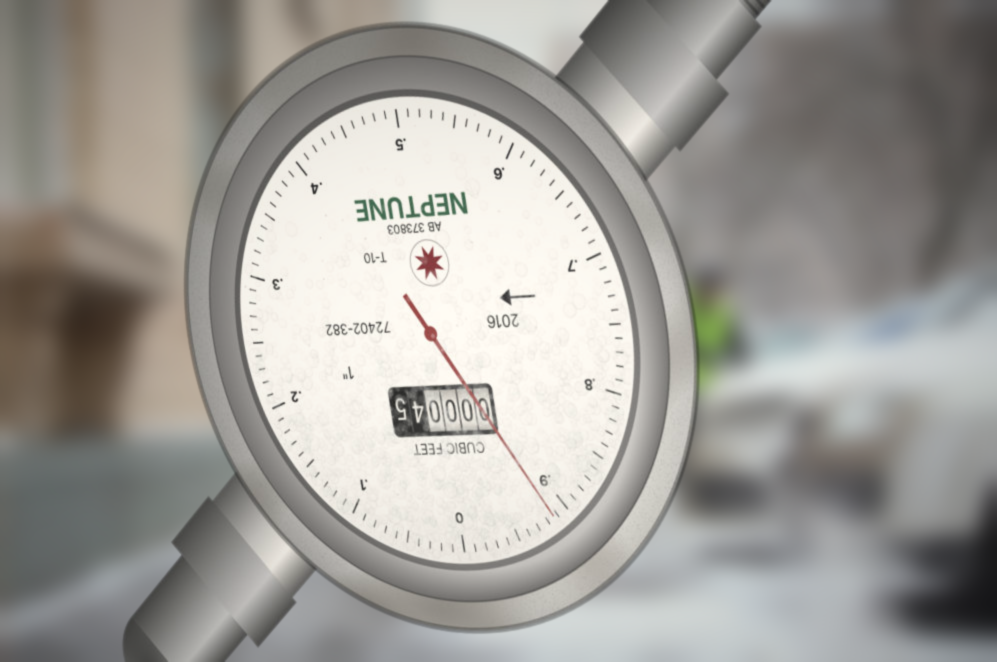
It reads 44.91 ft³
